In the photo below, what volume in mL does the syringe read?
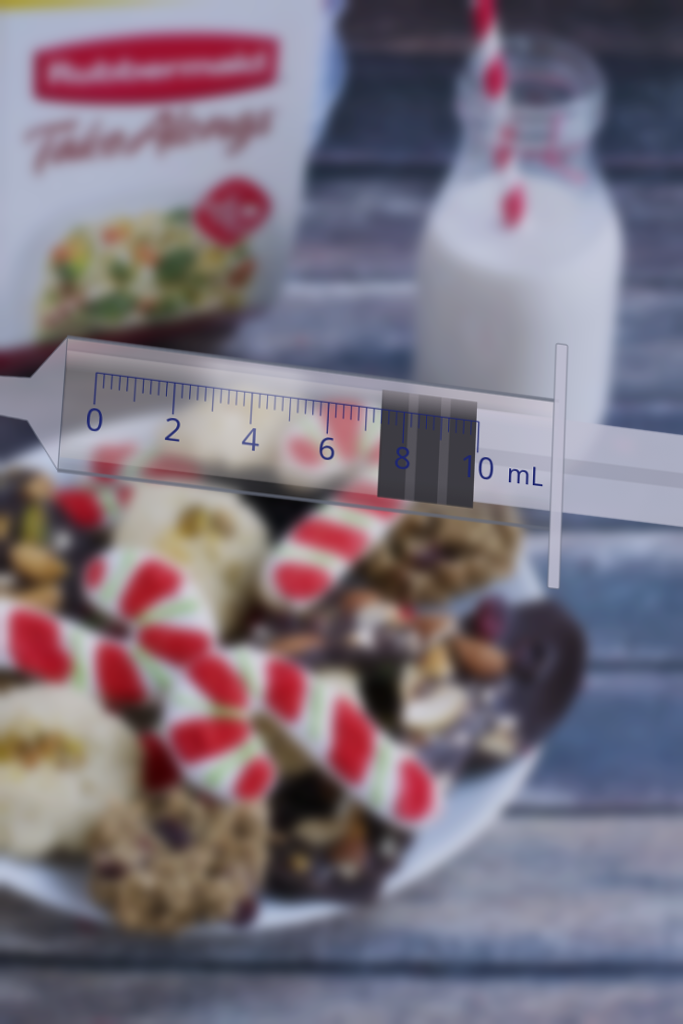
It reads 7.4 mL
